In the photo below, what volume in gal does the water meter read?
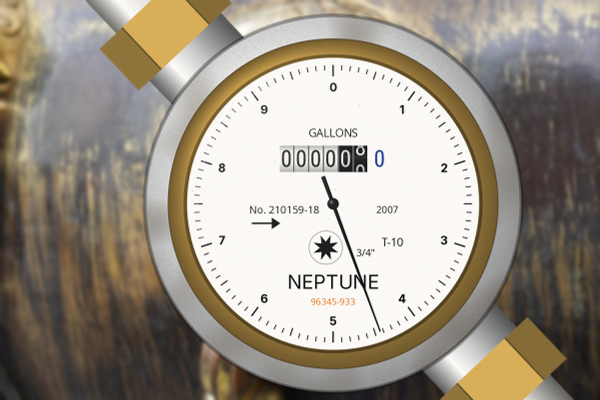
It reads 84.4 gal
